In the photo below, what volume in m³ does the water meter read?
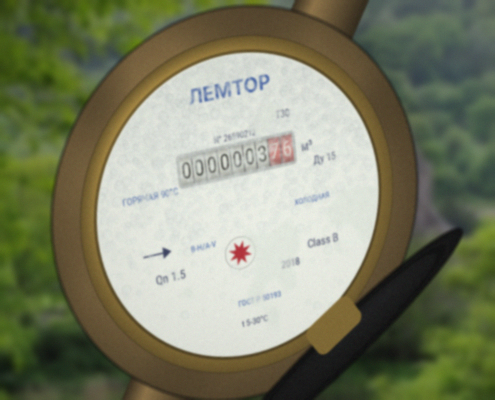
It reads 3.76 m³
